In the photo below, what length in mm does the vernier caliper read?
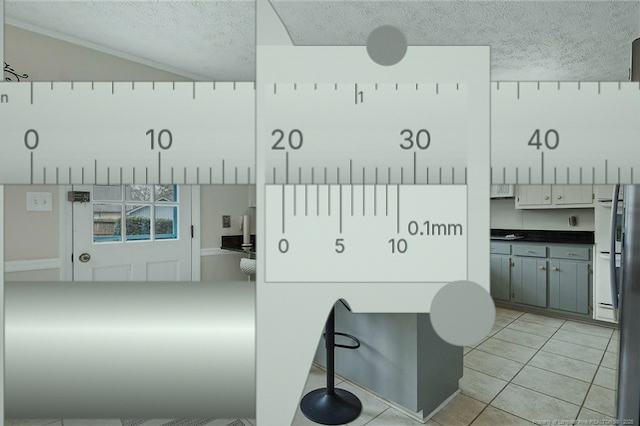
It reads 19.7 mm
